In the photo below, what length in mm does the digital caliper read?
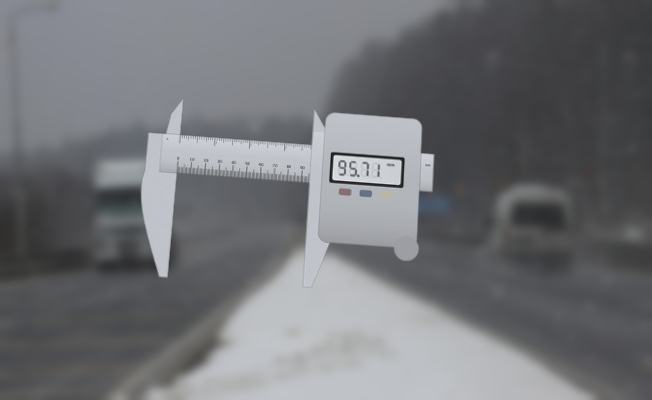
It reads 95.71 mm
